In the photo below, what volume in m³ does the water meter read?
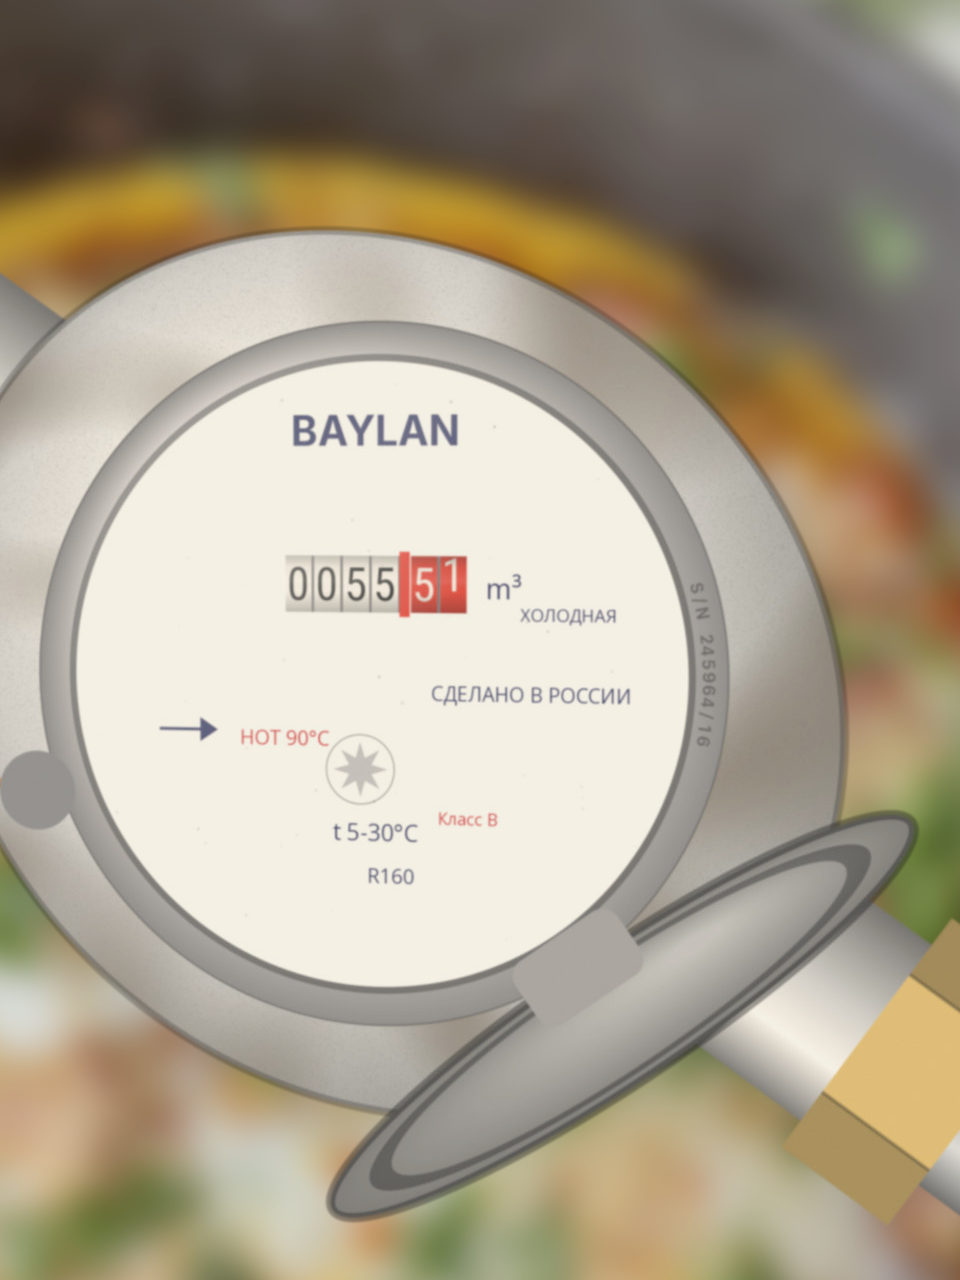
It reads 55.51 m³
